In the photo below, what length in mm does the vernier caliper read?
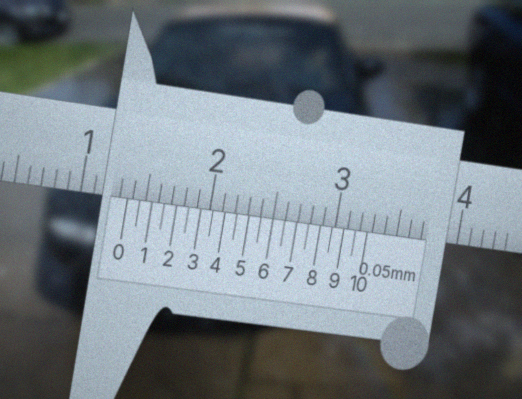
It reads 13.6 mm
